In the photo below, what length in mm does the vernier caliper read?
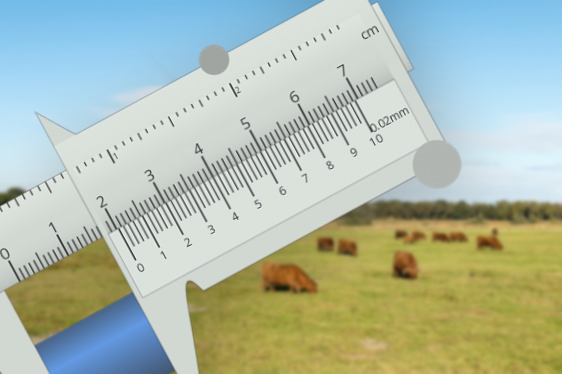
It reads 20.4 mm
